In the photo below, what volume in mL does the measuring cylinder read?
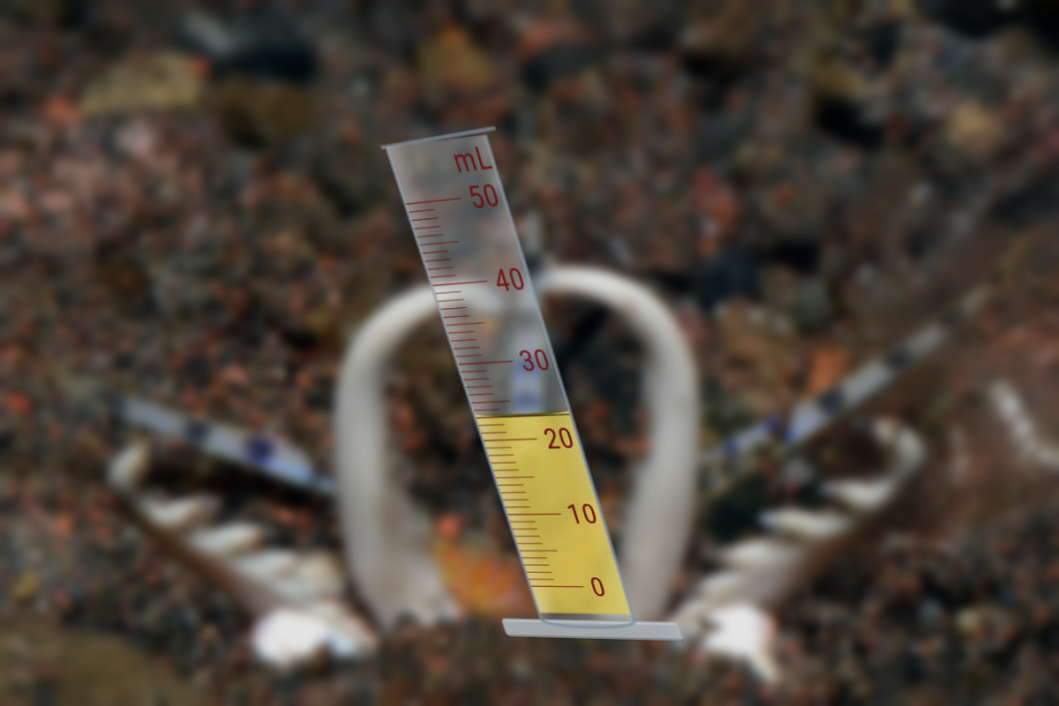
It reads 23 mL
